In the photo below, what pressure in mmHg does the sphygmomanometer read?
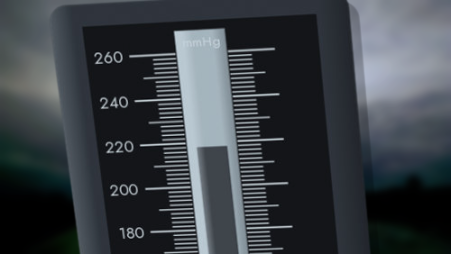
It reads 218 mmHg
